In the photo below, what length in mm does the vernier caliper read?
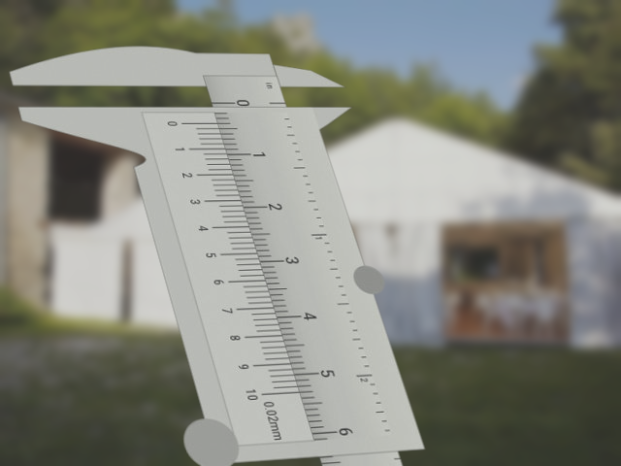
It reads 4.0 mm
